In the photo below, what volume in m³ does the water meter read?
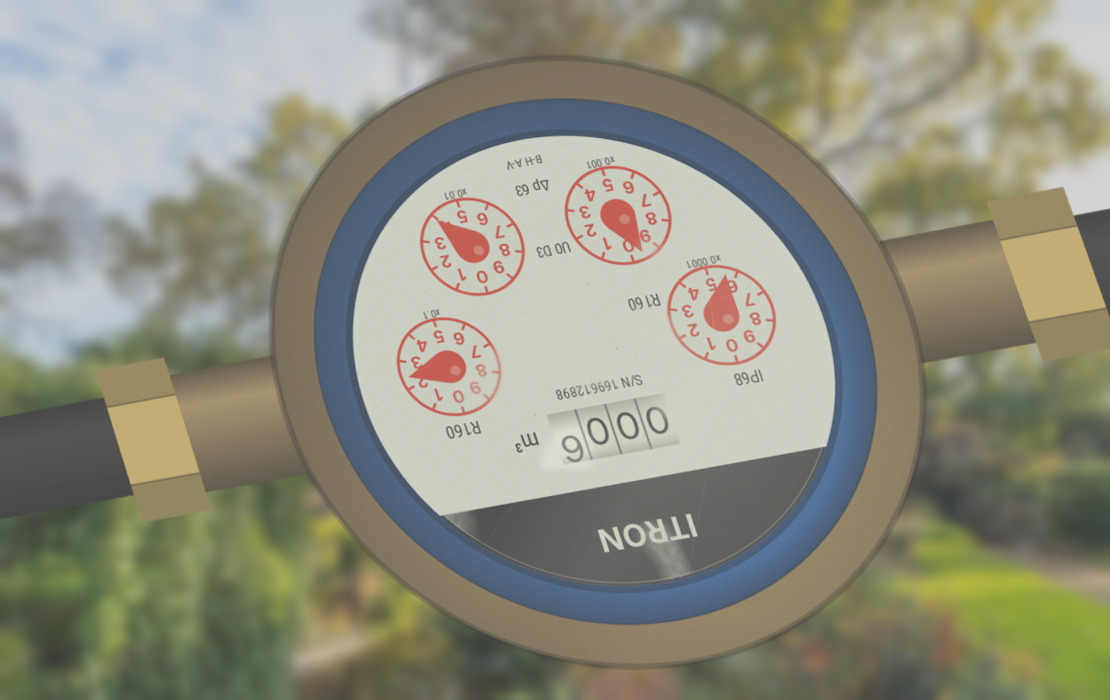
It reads 6.2395 m³
